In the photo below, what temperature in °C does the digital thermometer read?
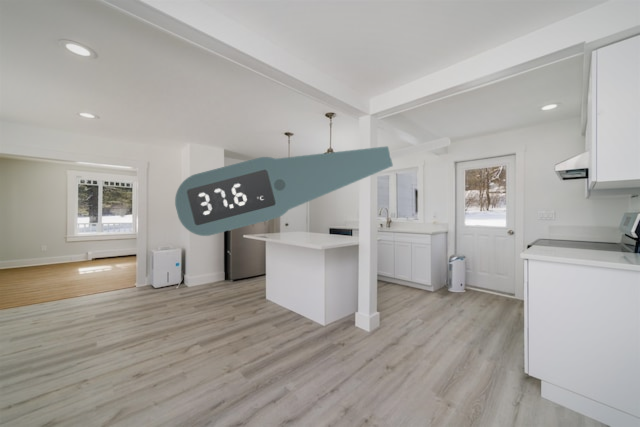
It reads 37.6 °C
